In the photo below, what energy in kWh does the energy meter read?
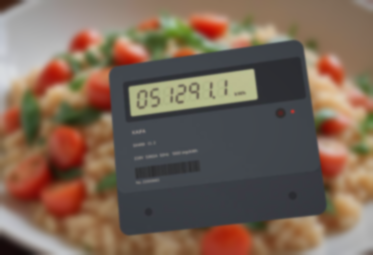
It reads 51291.1 kWh
